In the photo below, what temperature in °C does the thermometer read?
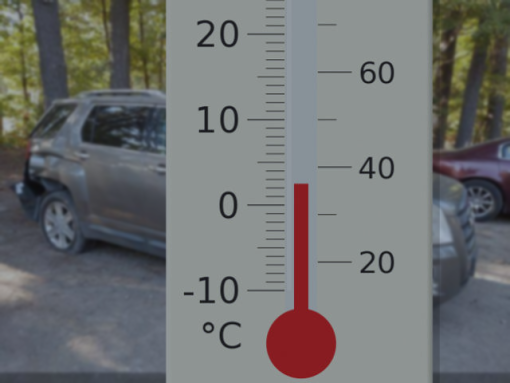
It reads 2.5 °C
